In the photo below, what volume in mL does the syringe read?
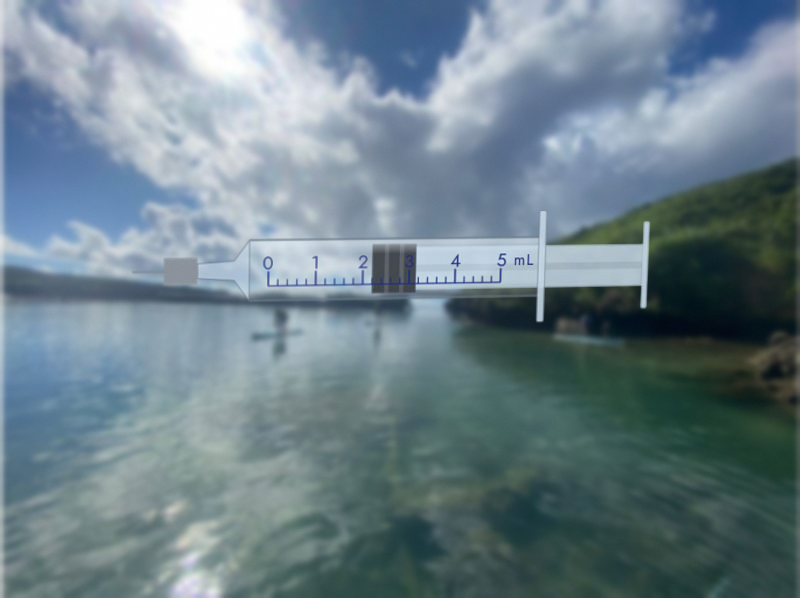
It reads 2.2 mL
